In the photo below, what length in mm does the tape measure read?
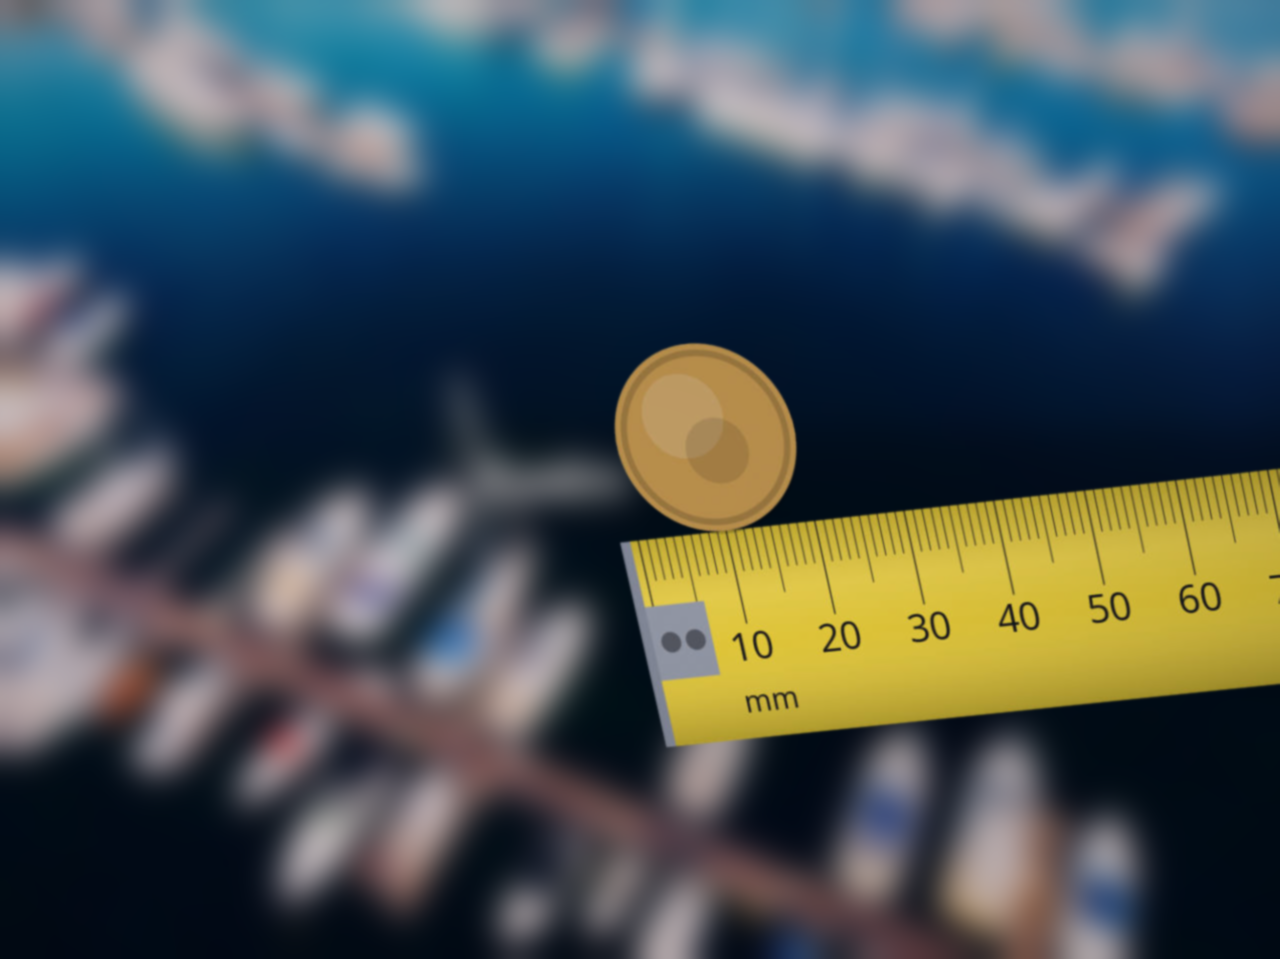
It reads 20 mm
